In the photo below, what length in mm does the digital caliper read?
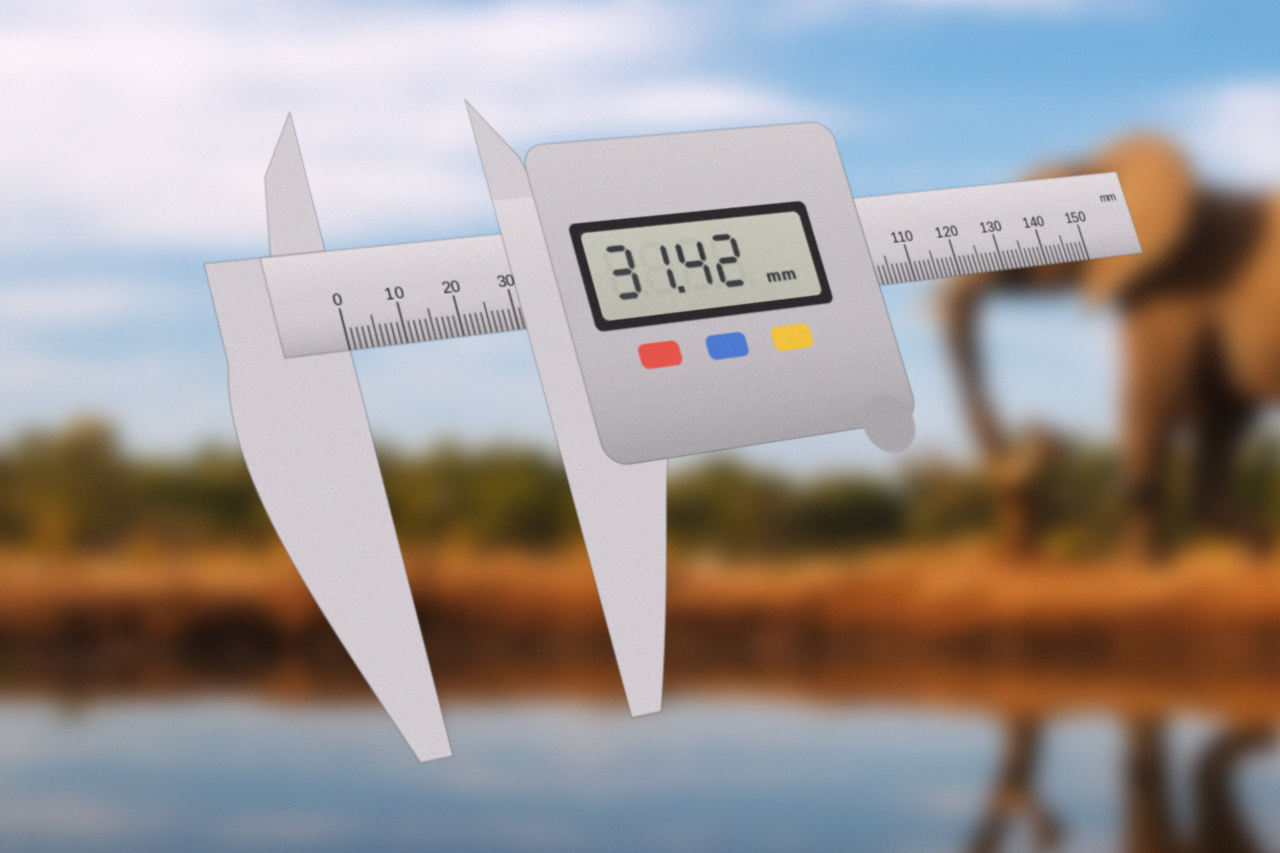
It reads 31.42 mm
